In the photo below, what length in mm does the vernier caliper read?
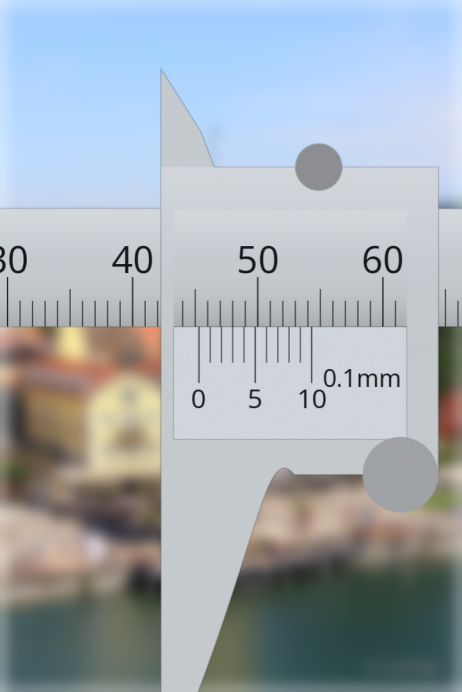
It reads 45.3 mm
